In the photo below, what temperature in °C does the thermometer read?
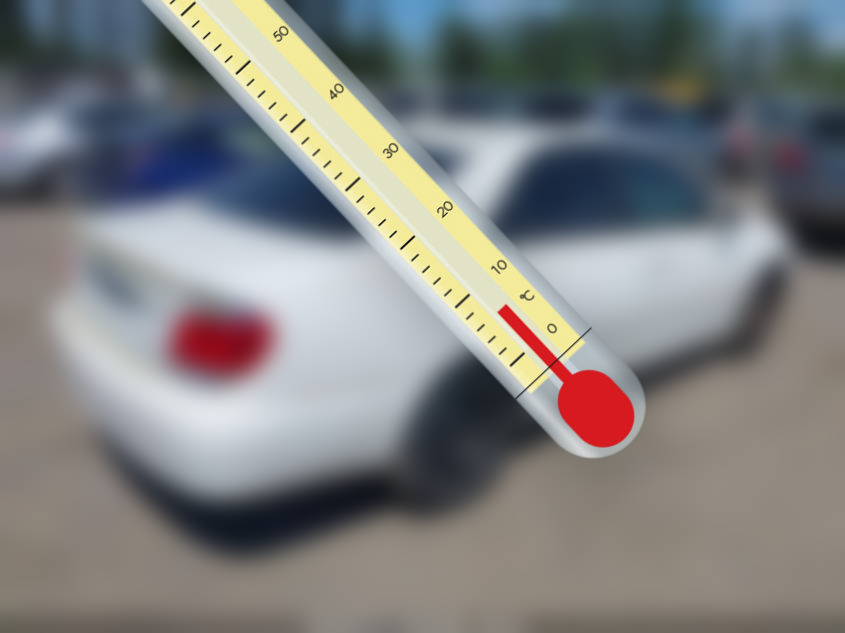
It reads 6 °C
